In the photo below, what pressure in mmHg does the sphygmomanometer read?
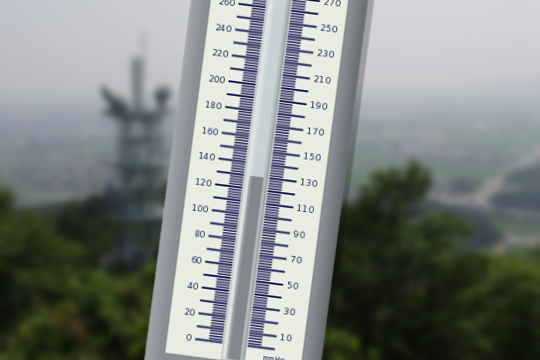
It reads 130 mmHg
